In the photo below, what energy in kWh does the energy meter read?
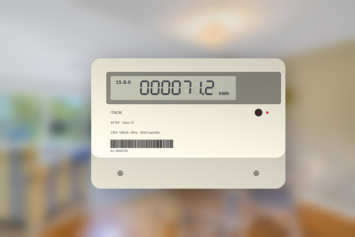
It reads 71.2 kWh
